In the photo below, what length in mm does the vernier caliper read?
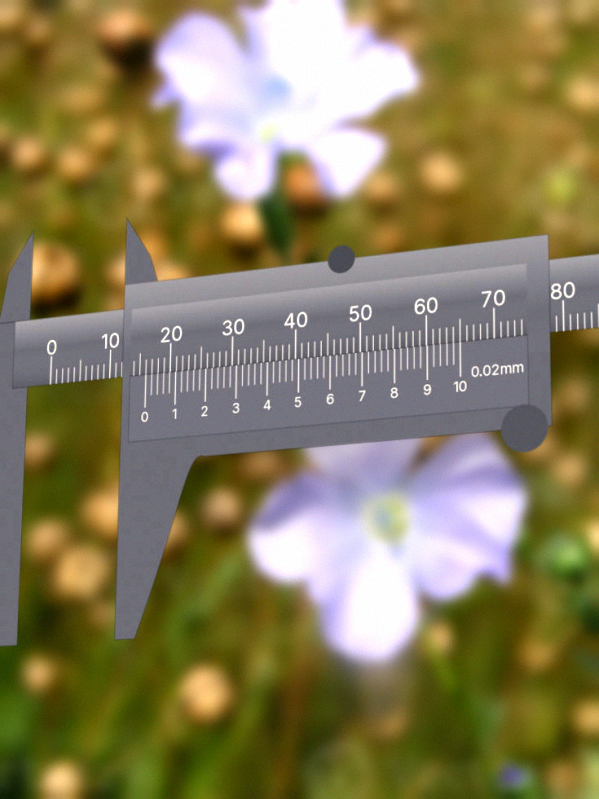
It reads 16.0 mm
